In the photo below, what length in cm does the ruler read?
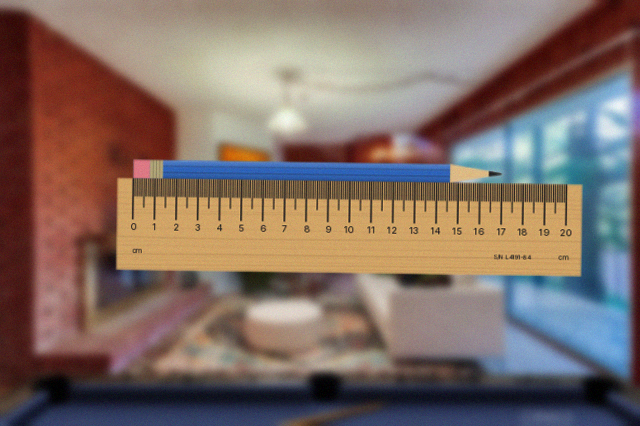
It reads 17 cm
